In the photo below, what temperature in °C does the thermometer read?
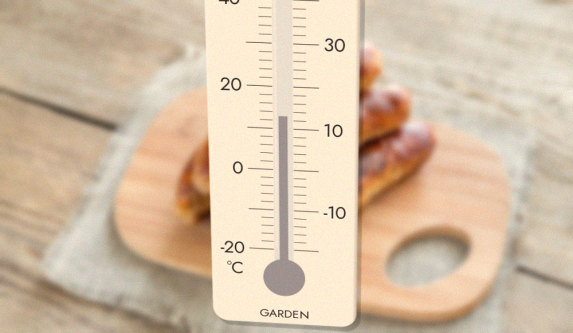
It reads 13 °C
